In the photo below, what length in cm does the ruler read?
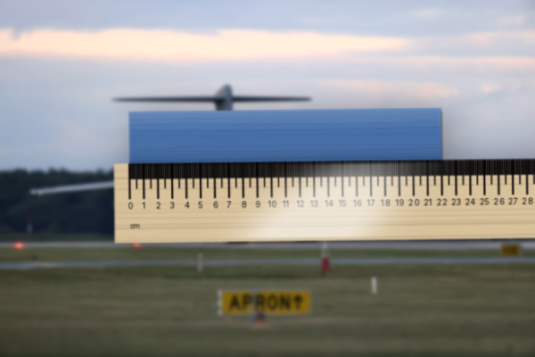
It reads 22 cm
